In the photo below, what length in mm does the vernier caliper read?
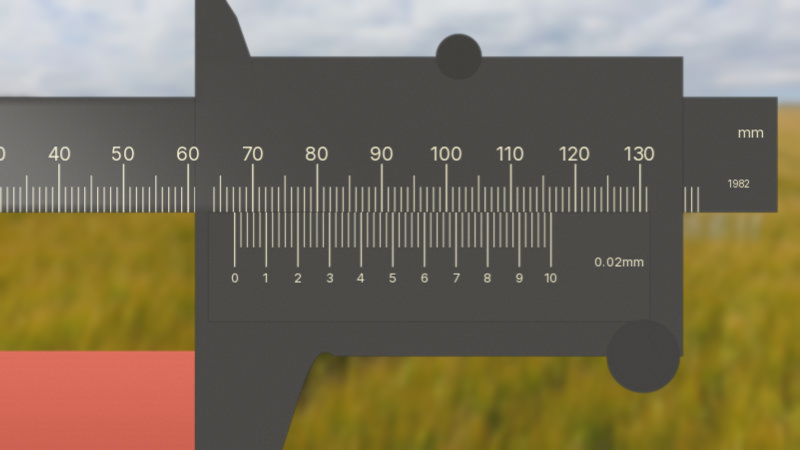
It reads 67.2 mm
